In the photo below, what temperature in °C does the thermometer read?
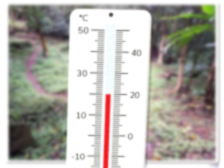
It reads 20 °C
